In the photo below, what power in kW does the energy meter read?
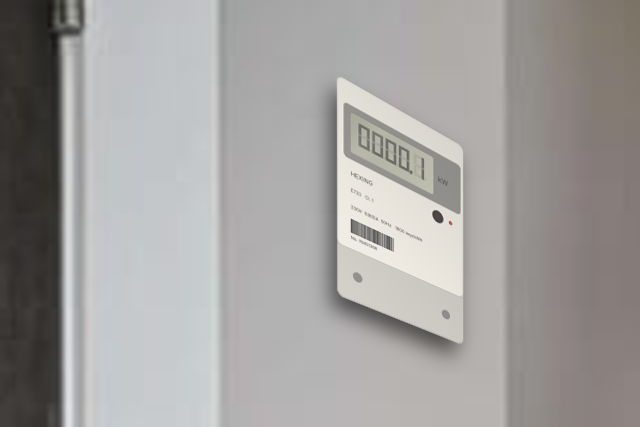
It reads 0.1 kW
